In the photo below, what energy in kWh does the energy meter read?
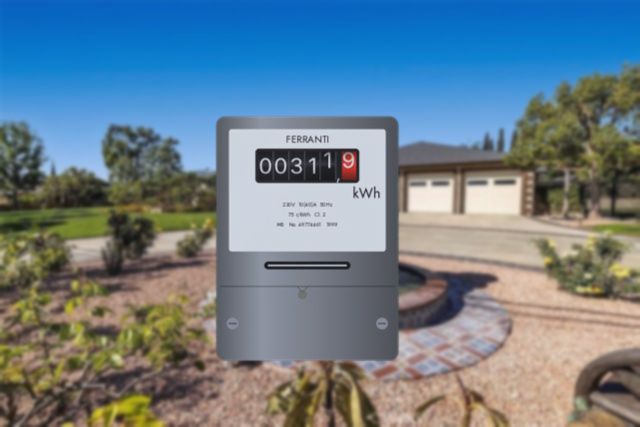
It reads 311.9 kWh
